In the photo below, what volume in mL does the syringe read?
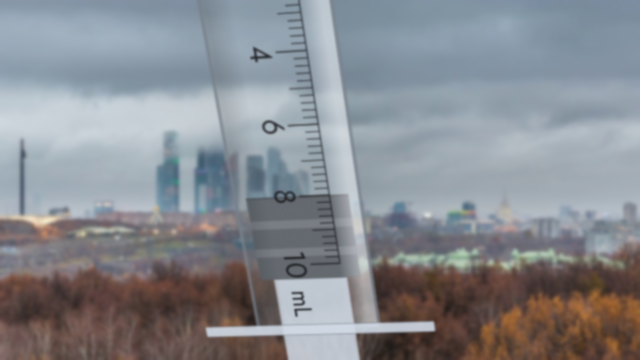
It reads 8 mL
